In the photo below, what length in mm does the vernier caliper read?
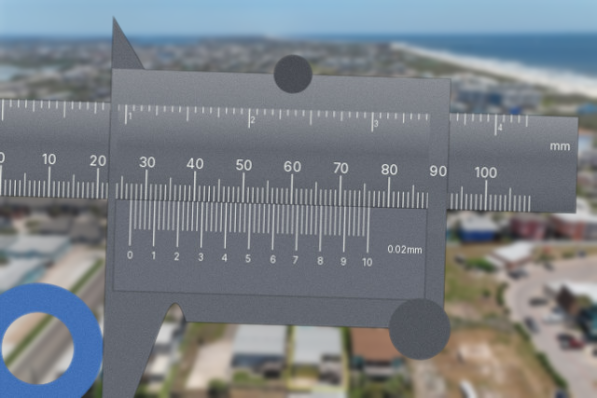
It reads 27.0 mm
